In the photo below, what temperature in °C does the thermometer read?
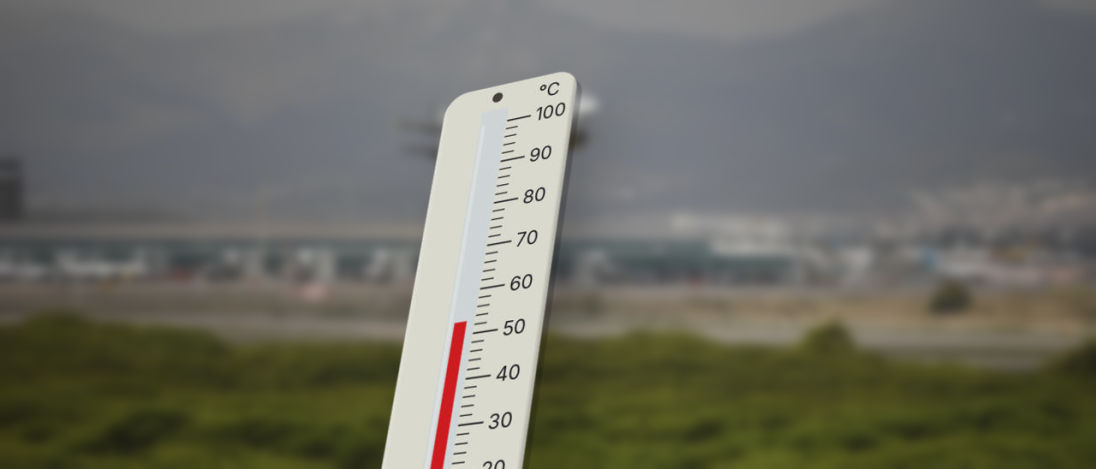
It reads 53 °C
